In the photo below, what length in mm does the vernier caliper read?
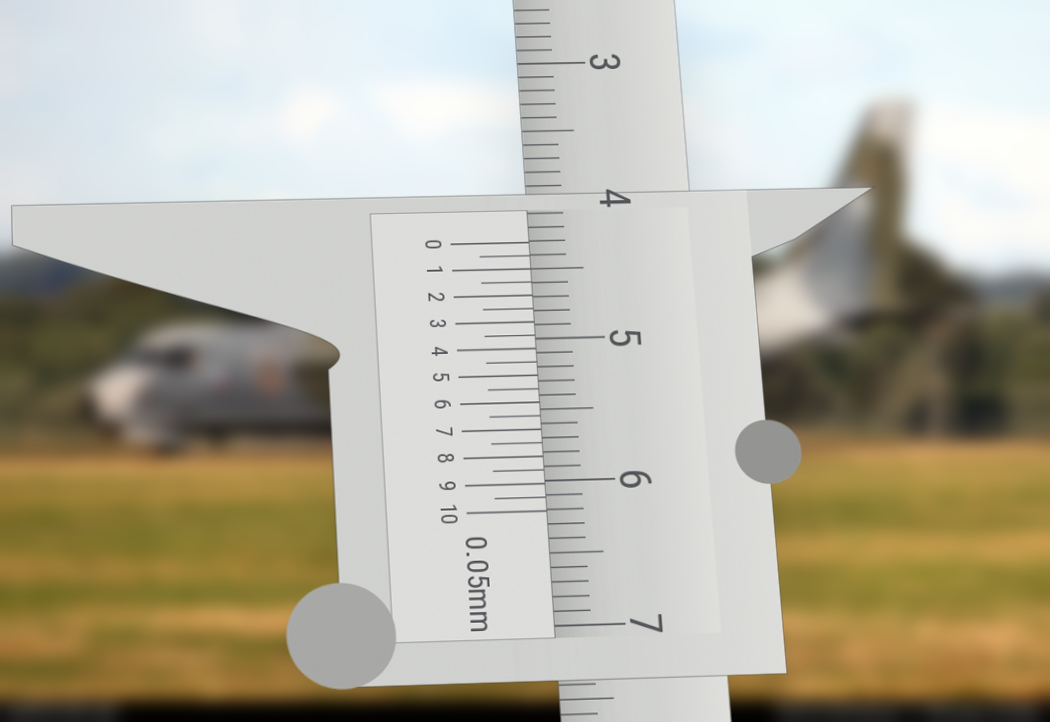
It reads 43.1 mm
